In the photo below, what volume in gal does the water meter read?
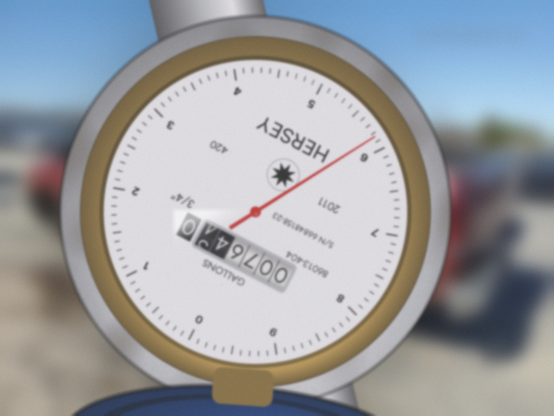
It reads 76435.8 gal
